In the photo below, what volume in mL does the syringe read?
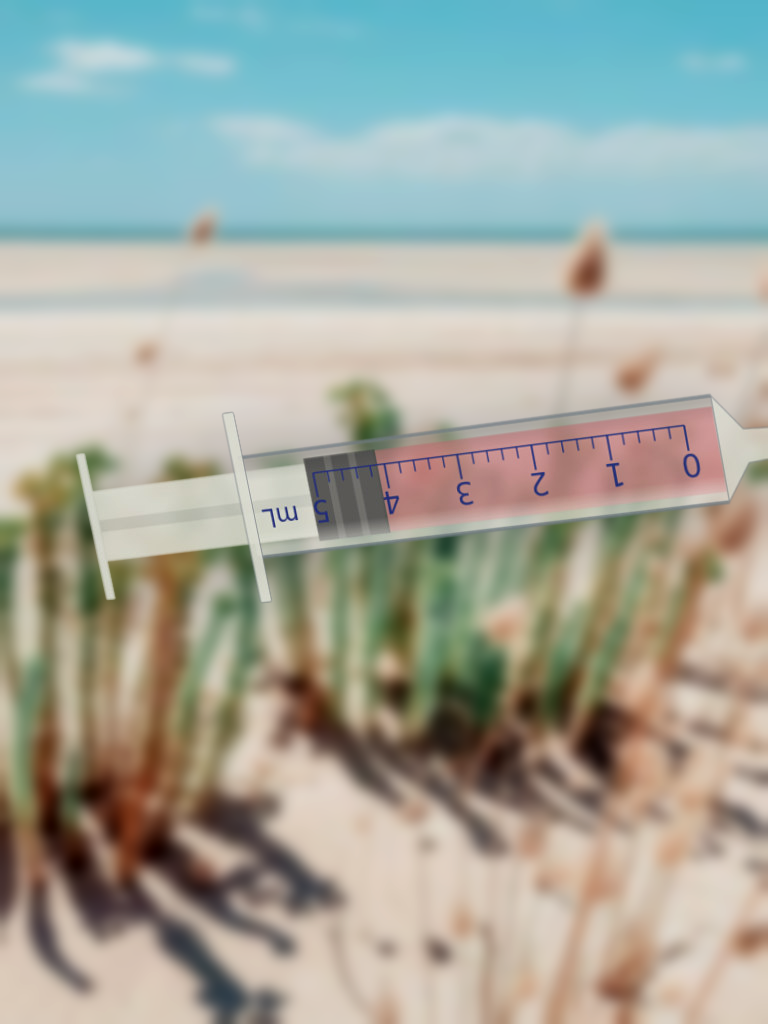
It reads 4.1 mL
